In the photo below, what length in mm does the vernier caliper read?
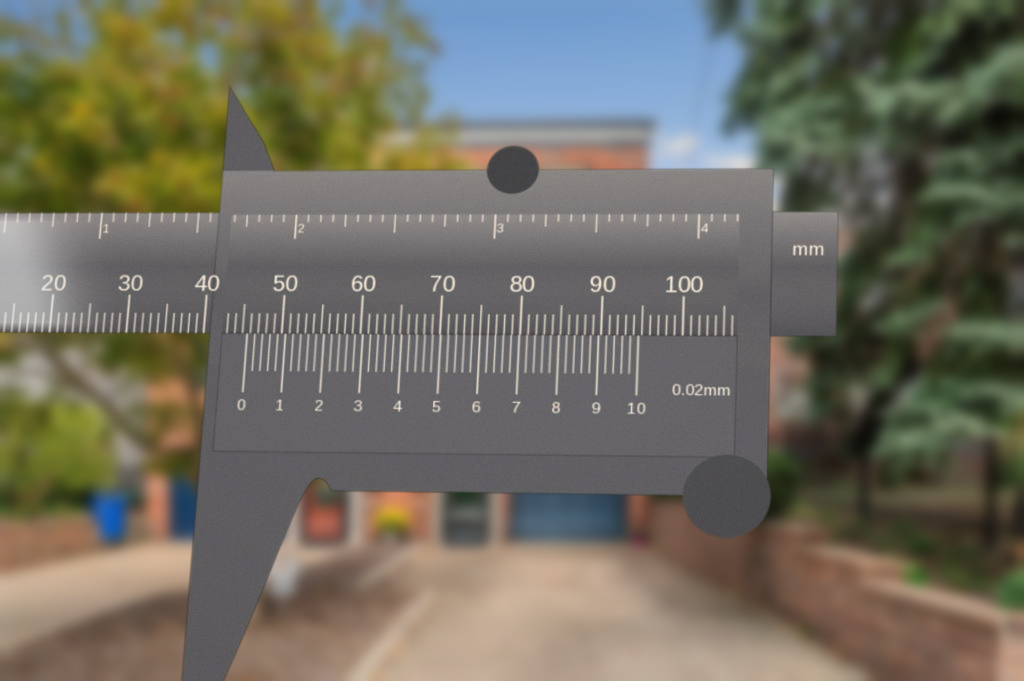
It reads 45.6 mm
